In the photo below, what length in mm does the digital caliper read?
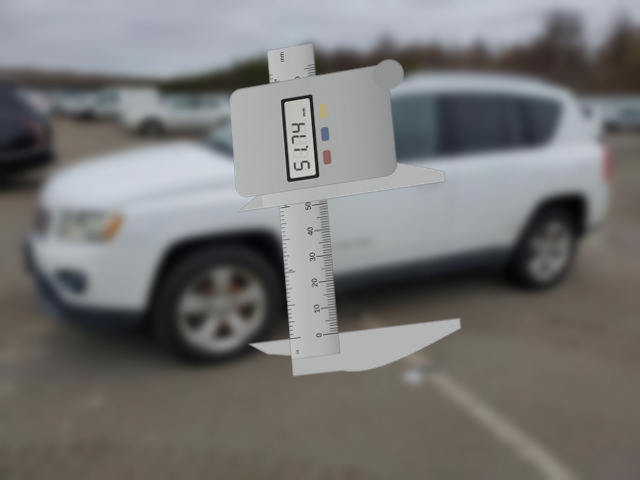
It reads 51.74 mm
